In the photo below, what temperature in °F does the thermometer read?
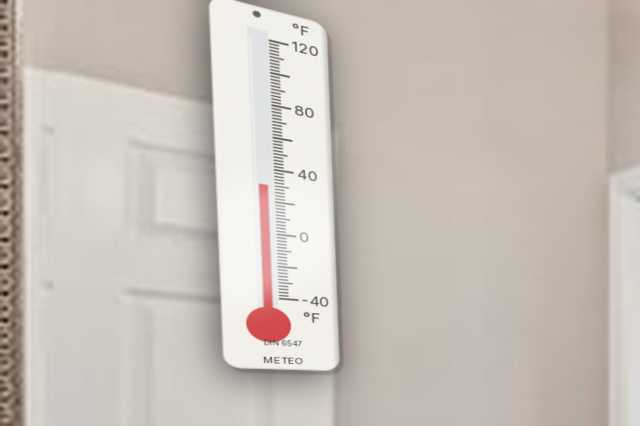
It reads 30 °F
